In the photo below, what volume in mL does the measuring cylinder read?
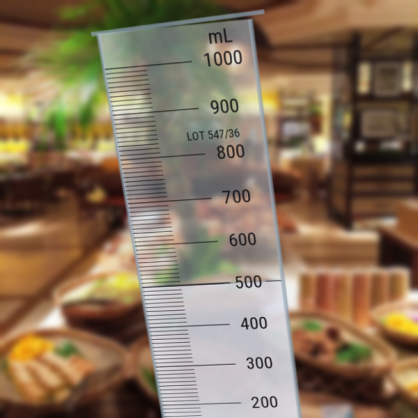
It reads 500 mL
